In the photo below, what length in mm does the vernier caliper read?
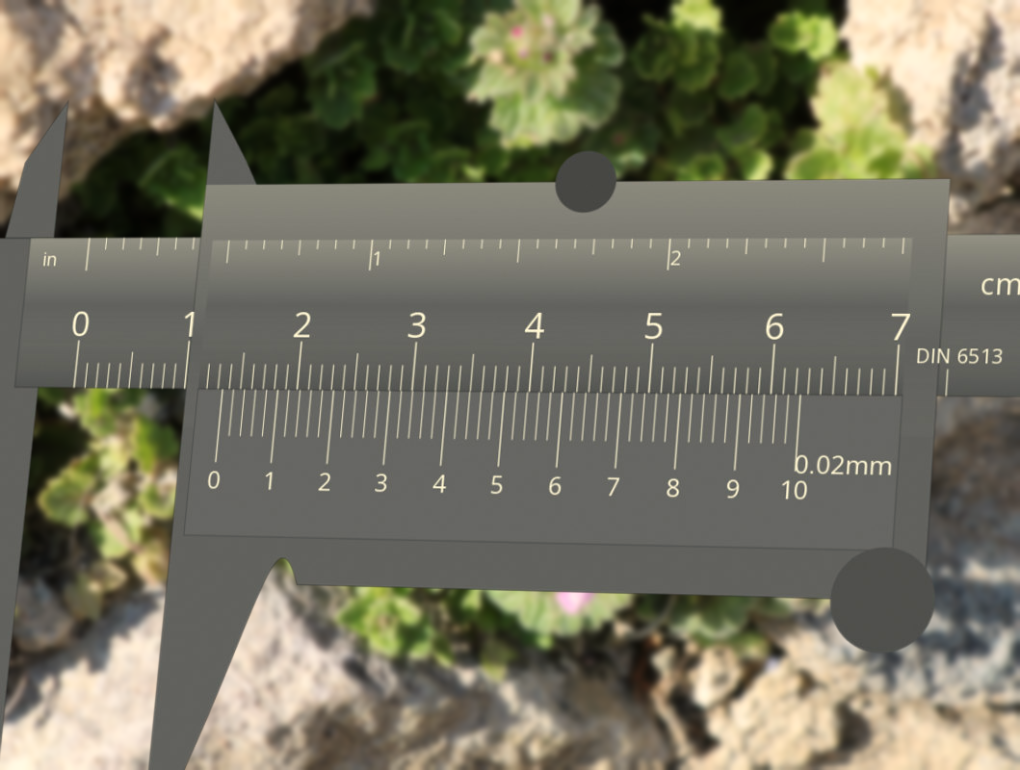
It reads 13.4 mm
